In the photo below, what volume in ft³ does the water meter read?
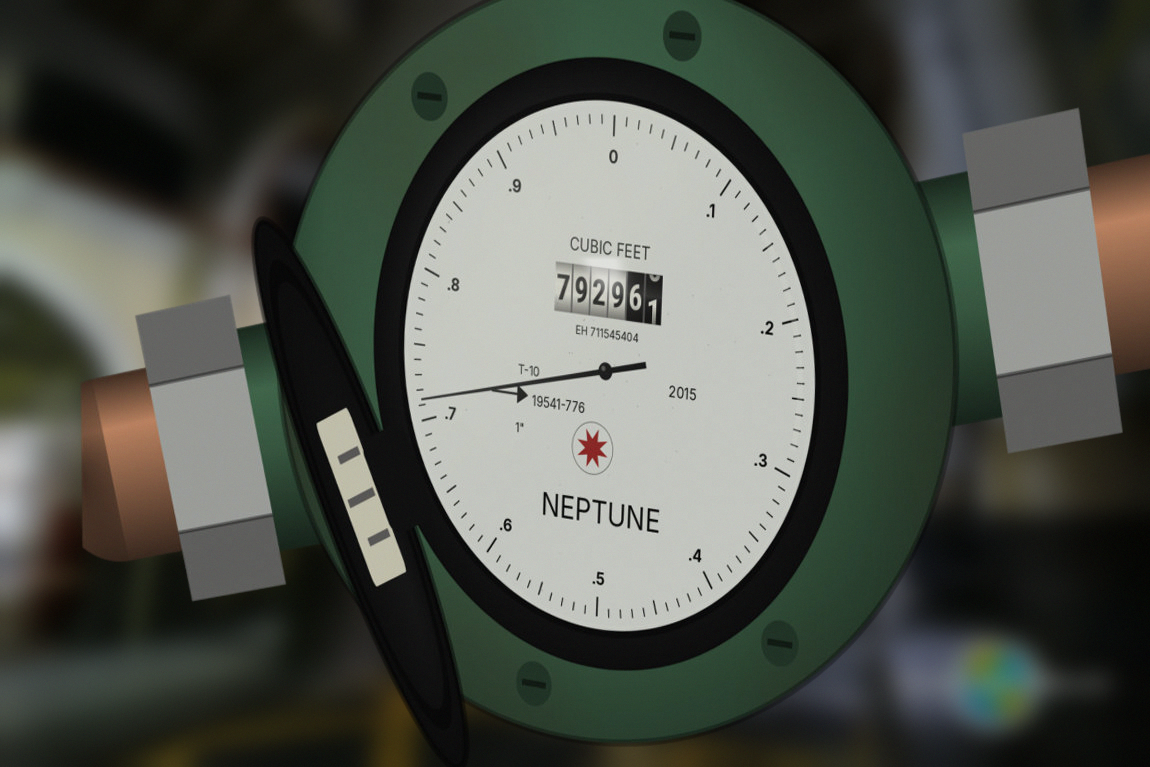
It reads 792960.71 ft³
